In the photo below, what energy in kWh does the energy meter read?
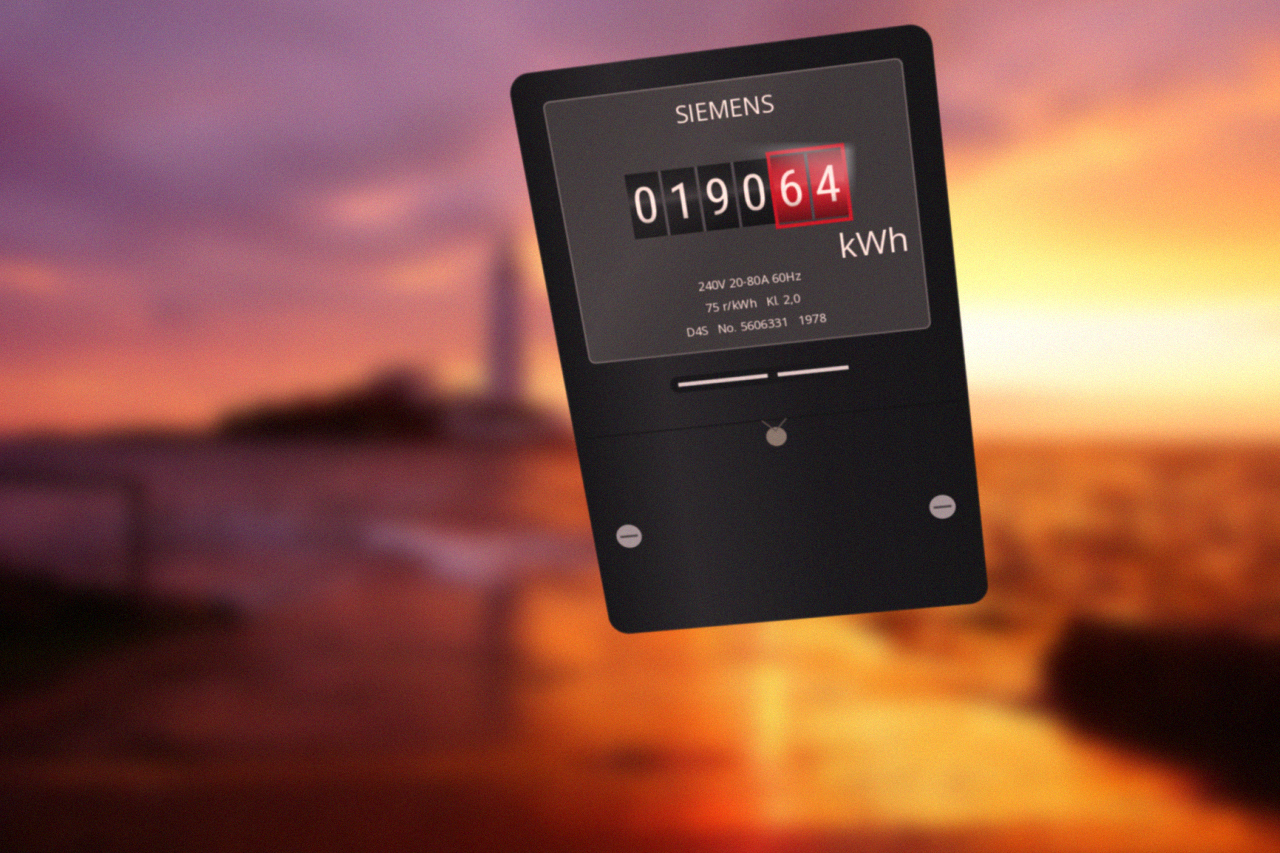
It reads 190.64 kWh
